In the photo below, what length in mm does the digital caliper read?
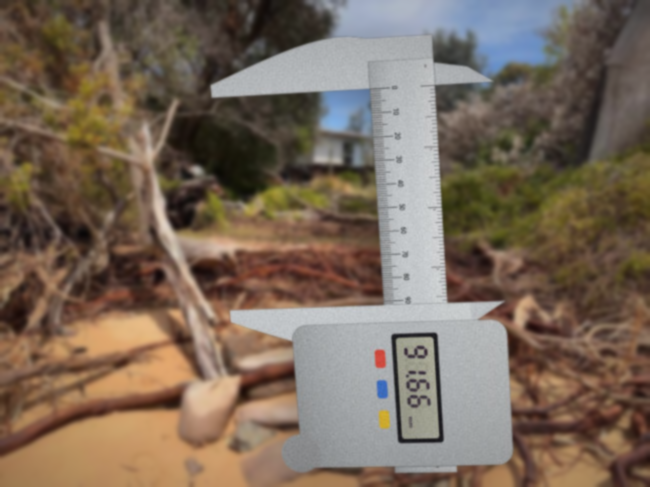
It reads 91.66 mm
